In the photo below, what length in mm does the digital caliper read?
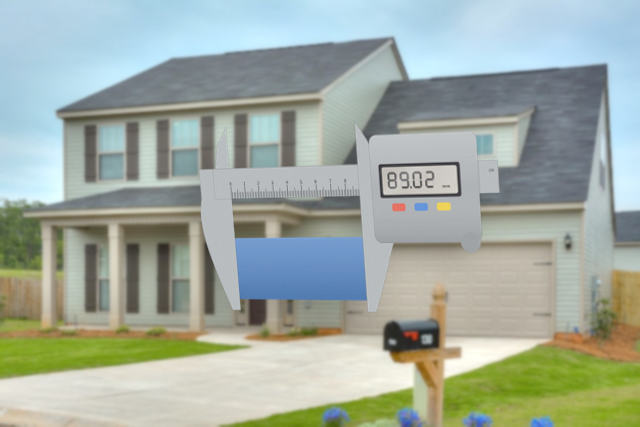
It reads 89.02 mm
